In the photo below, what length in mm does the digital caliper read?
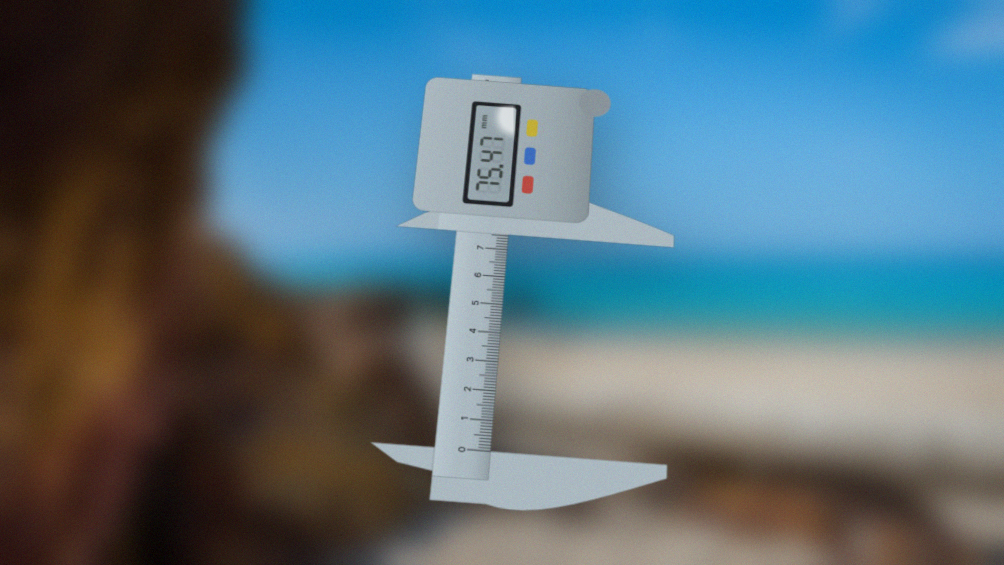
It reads 75.47 mm
